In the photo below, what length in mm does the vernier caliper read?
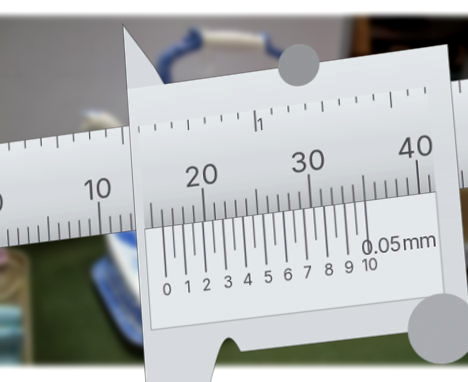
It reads 16.0 mm
